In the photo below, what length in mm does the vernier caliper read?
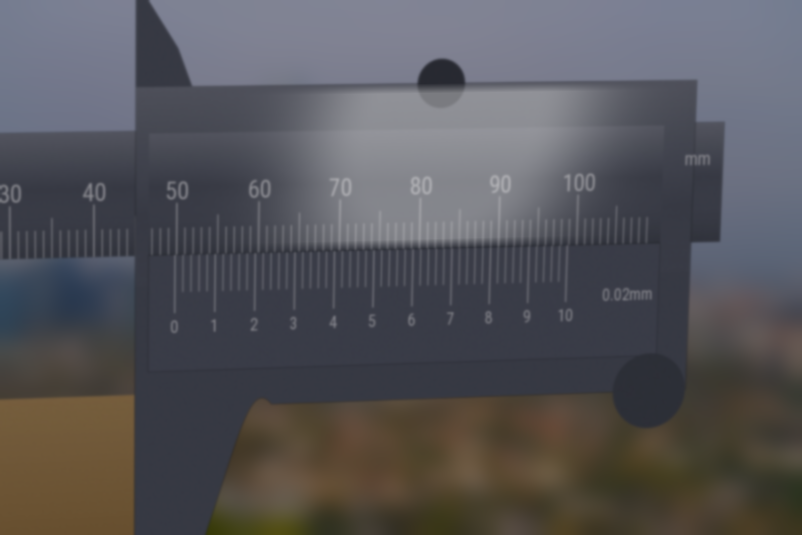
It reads 49.8 mm
